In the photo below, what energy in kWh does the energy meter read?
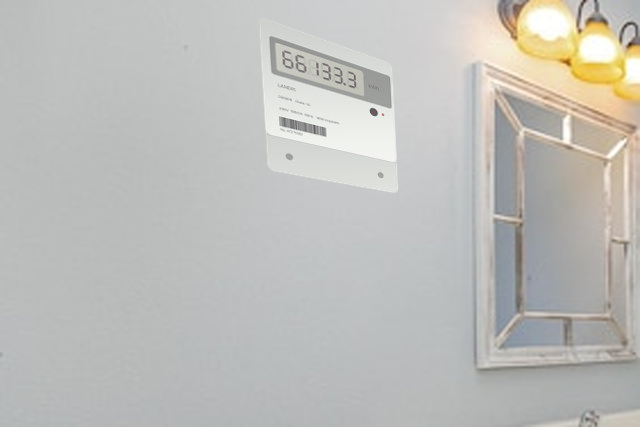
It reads 66133.3 kWh
